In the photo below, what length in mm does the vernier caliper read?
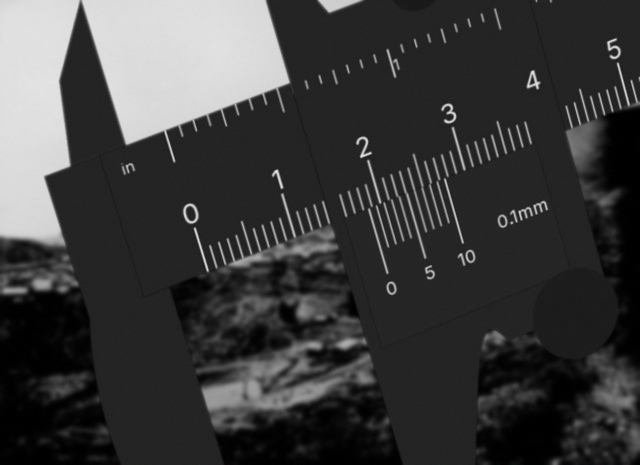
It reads 18.6 mm
